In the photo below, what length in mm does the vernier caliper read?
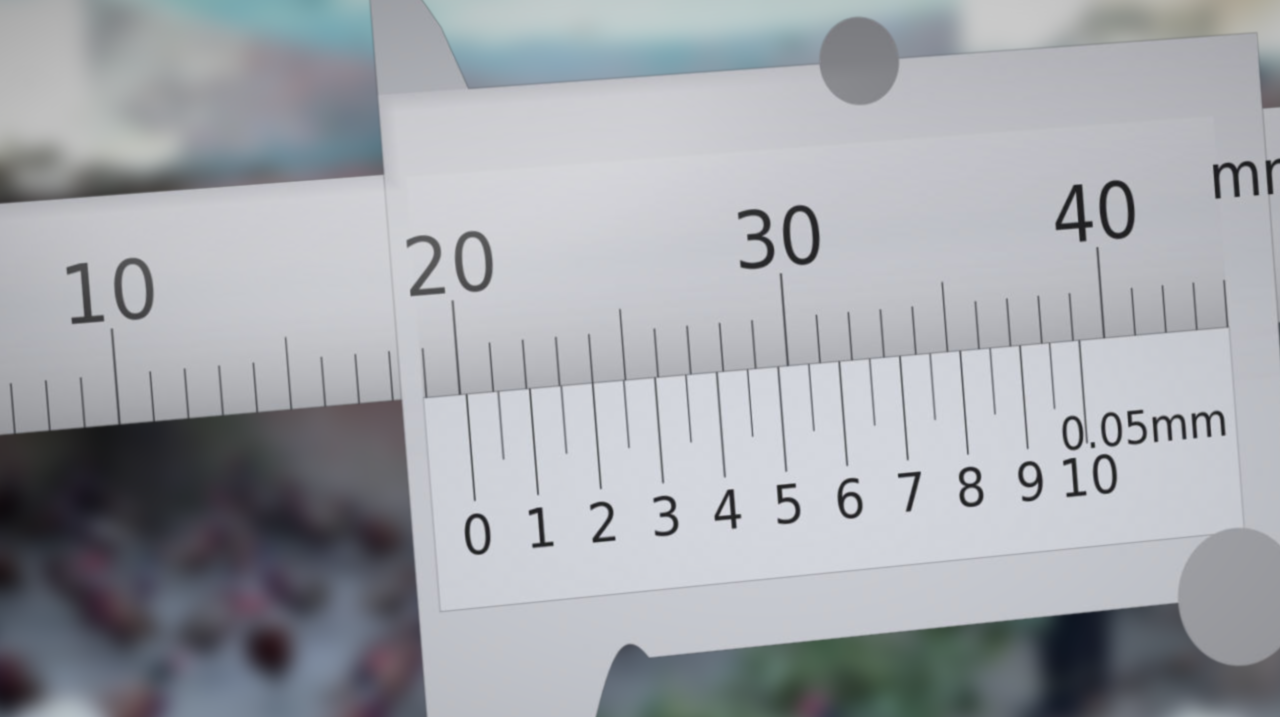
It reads 20.20 mm
